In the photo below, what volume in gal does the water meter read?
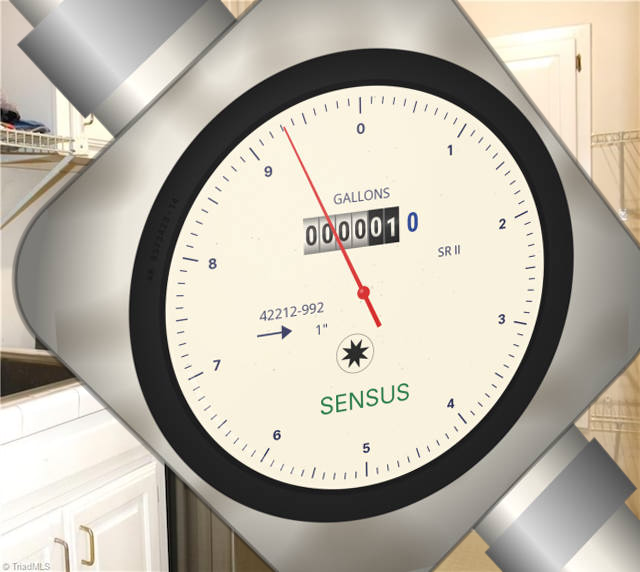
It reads 9.3 gal
